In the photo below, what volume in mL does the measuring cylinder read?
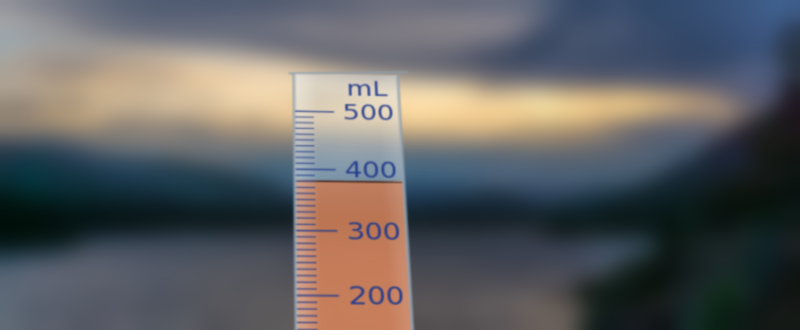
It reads 380 mL
